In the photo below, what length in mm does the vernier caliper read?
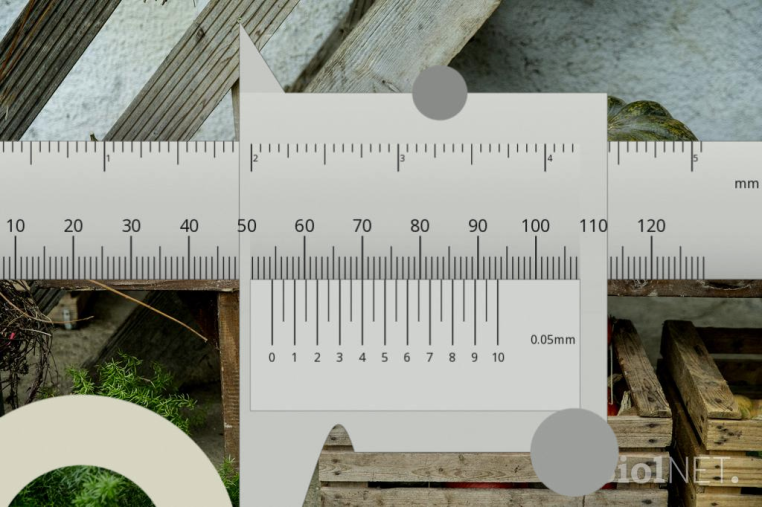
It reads 54.4 mm
